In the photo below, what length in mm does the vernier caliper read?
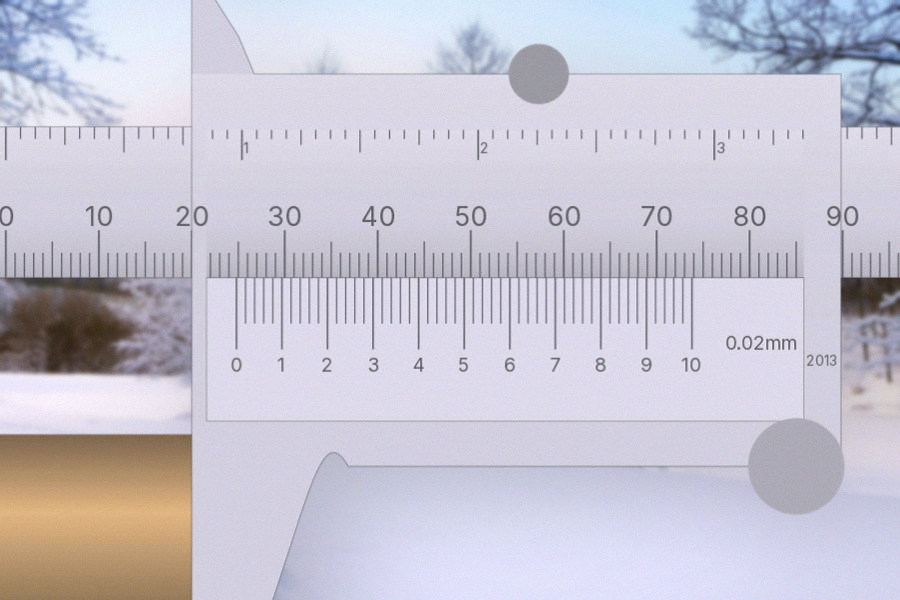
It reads 24.8 mm
